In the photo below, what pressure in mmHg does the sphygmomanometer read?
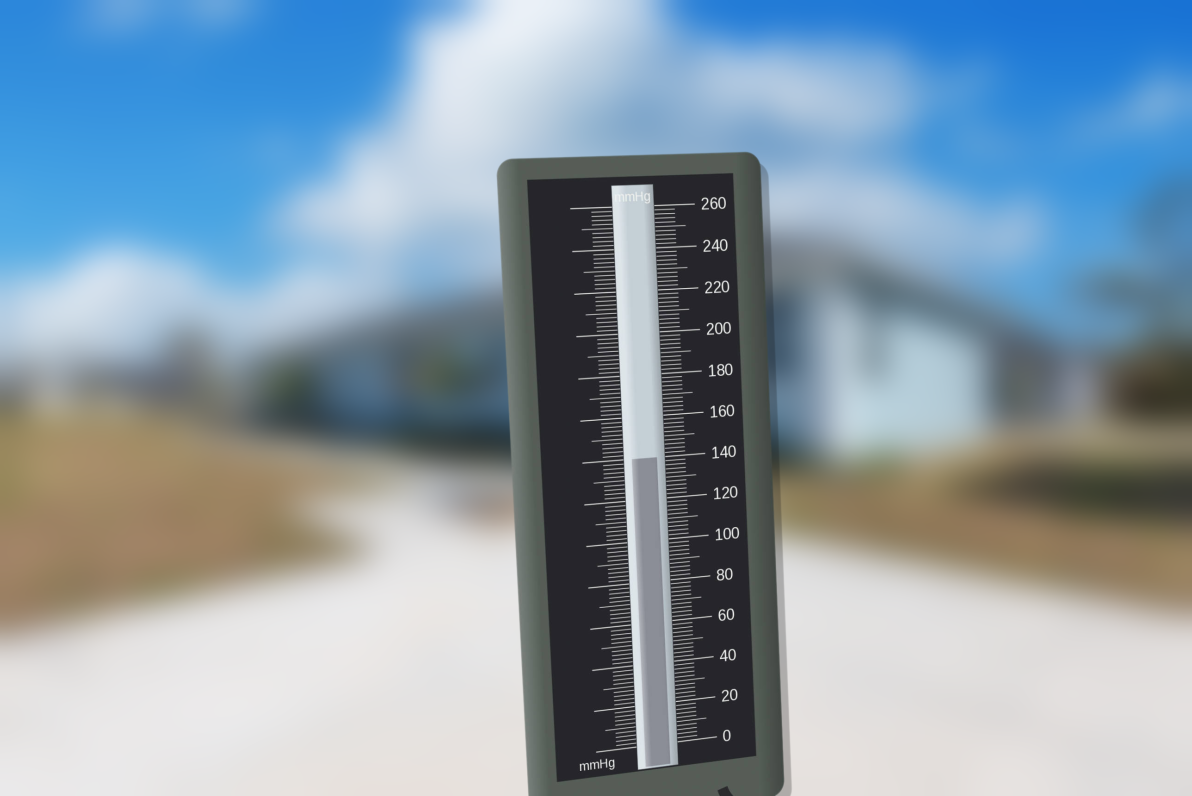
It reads 140 mmHg
